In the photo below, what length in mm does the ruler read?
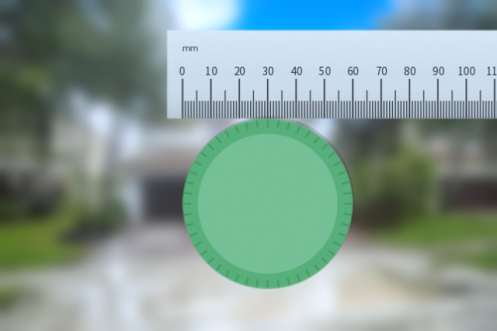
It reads 60 mm
